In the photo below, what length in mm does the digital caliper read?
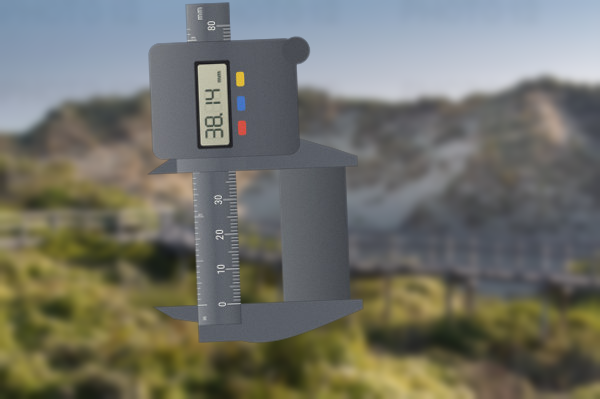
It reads 38.14 mm
